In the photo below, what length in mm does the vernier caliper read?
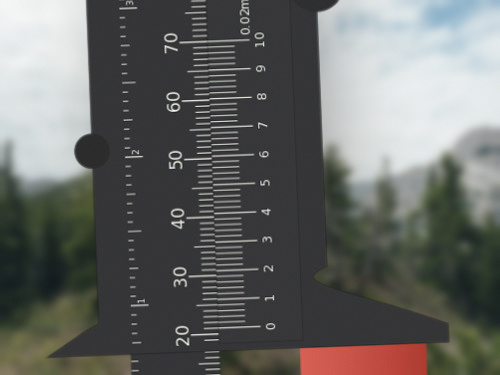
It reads 21.0 mm
